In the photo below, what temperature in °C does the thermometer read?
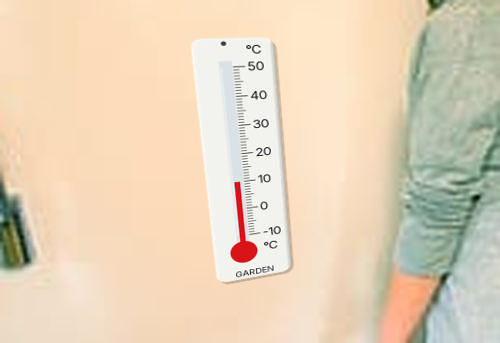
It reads 10 °C
